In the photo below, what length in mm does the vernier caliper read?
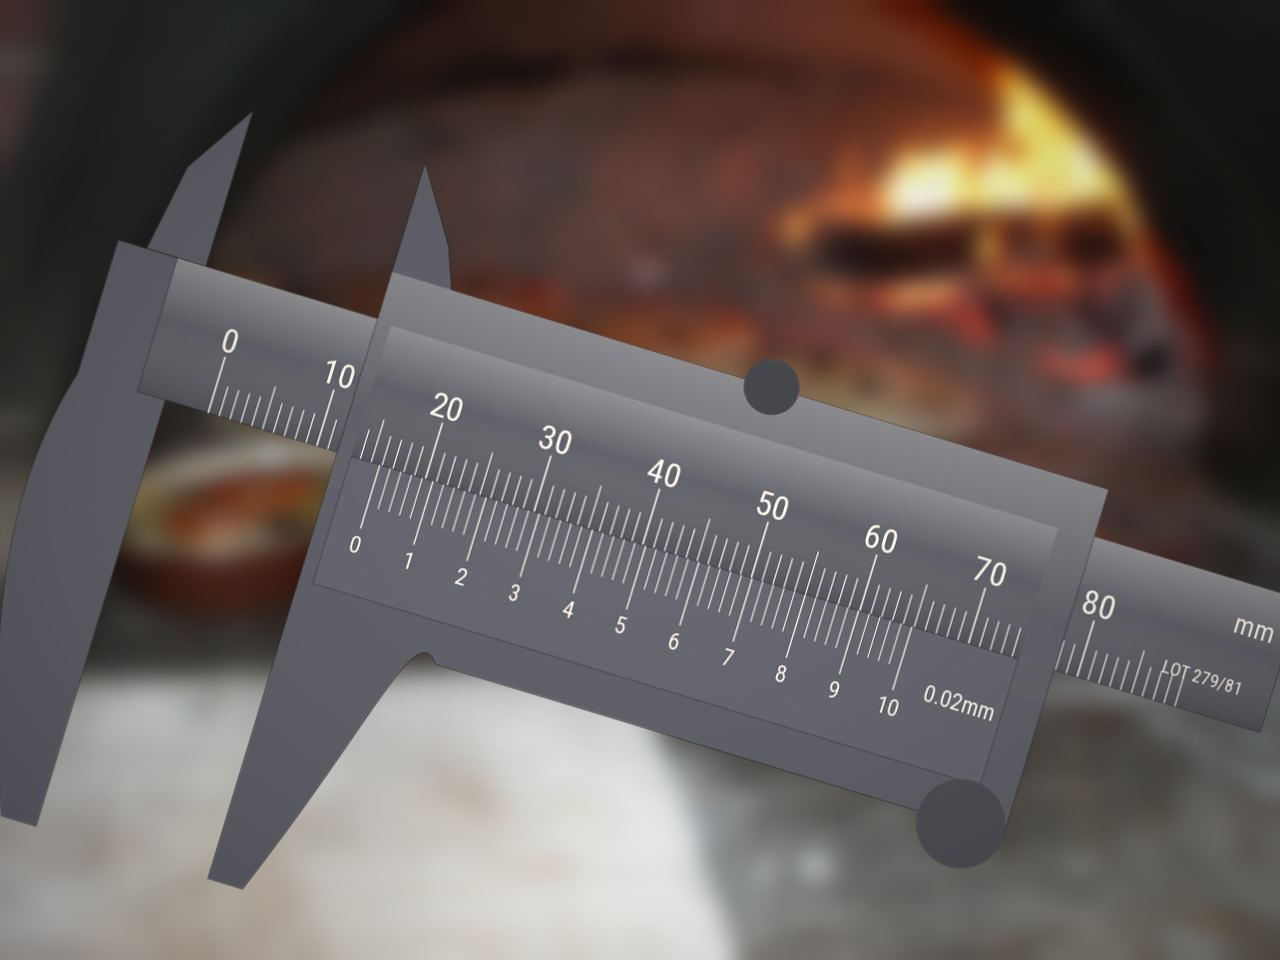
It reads 15.8 mm
